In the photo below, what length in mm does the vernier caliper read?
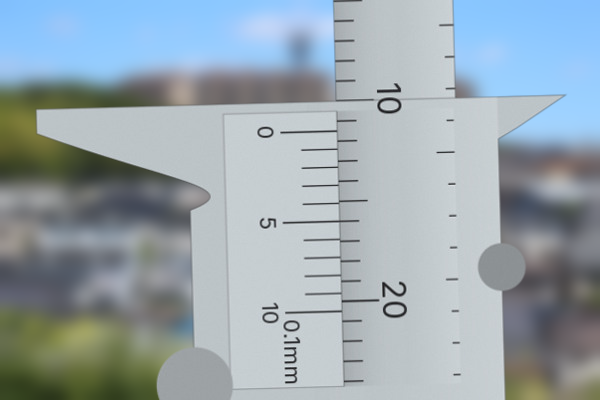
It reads 11.5 mm
